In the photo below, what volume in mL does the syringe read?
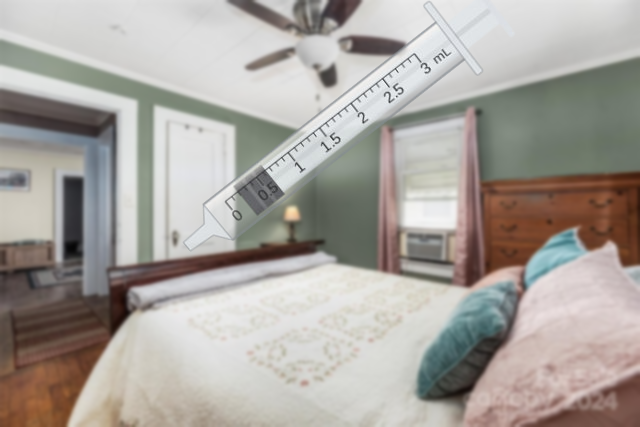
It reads 0.2 mL
